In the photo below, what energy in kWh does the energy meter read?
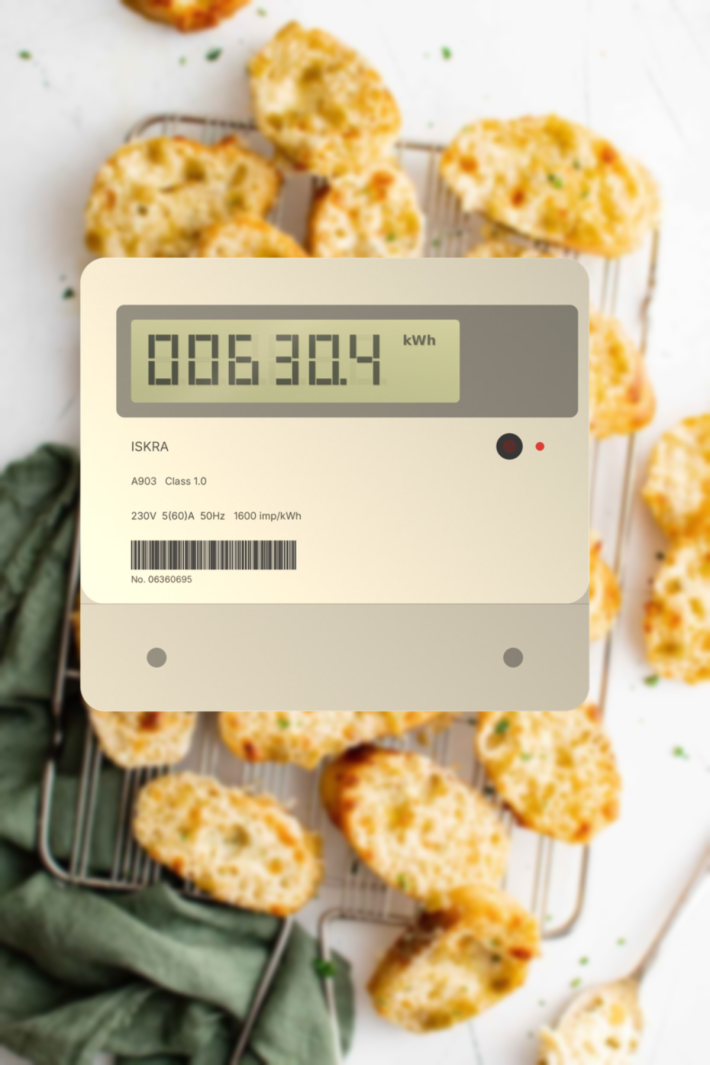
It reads 630.4 kWh
